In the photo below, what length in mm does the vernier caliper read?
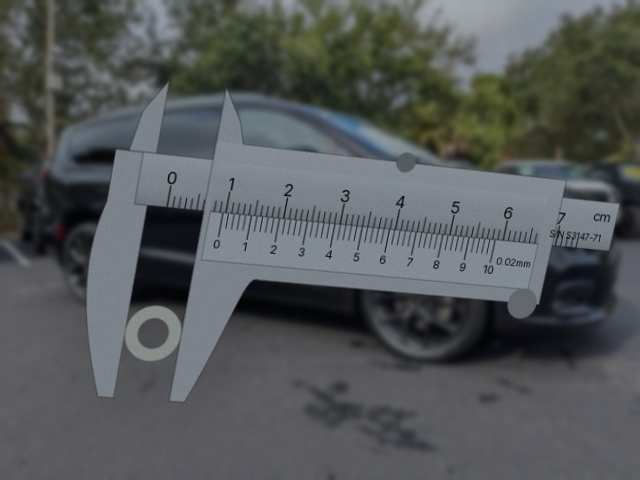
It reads 9.5 mm
